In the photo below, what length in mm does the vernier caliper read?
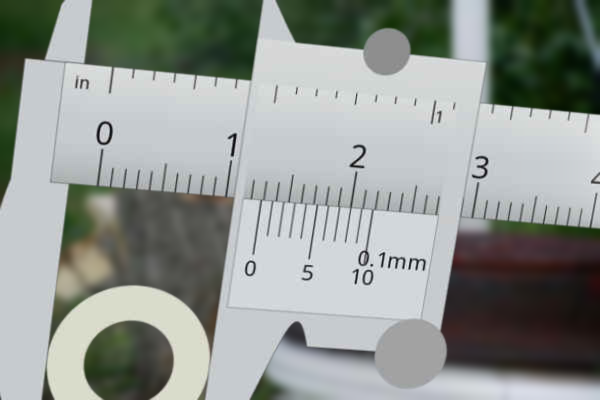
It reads 12.8 mm
